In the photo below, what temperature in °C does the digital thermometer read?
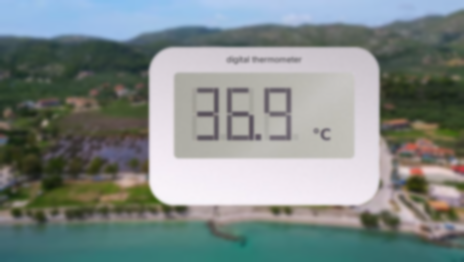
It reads 36.9 °C
